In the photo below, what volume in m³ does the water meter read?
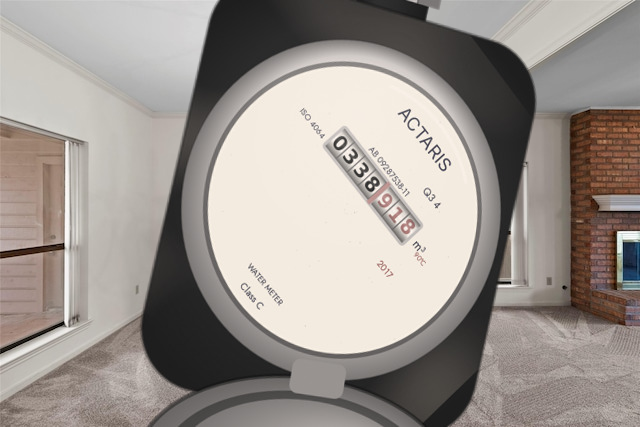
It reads 338.918 m³
